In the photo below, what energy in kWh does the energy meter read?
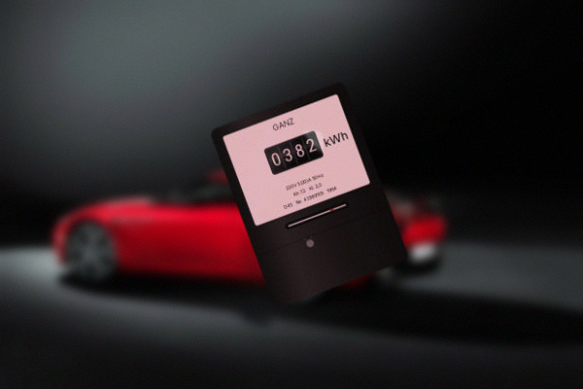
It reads 382 kWh
